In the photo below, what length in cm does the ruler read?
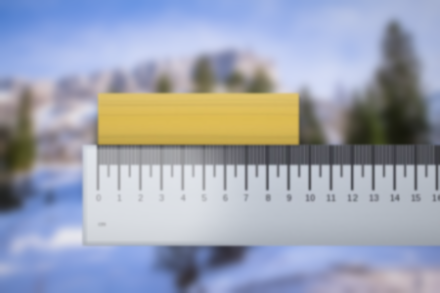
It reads 9.5 cm
